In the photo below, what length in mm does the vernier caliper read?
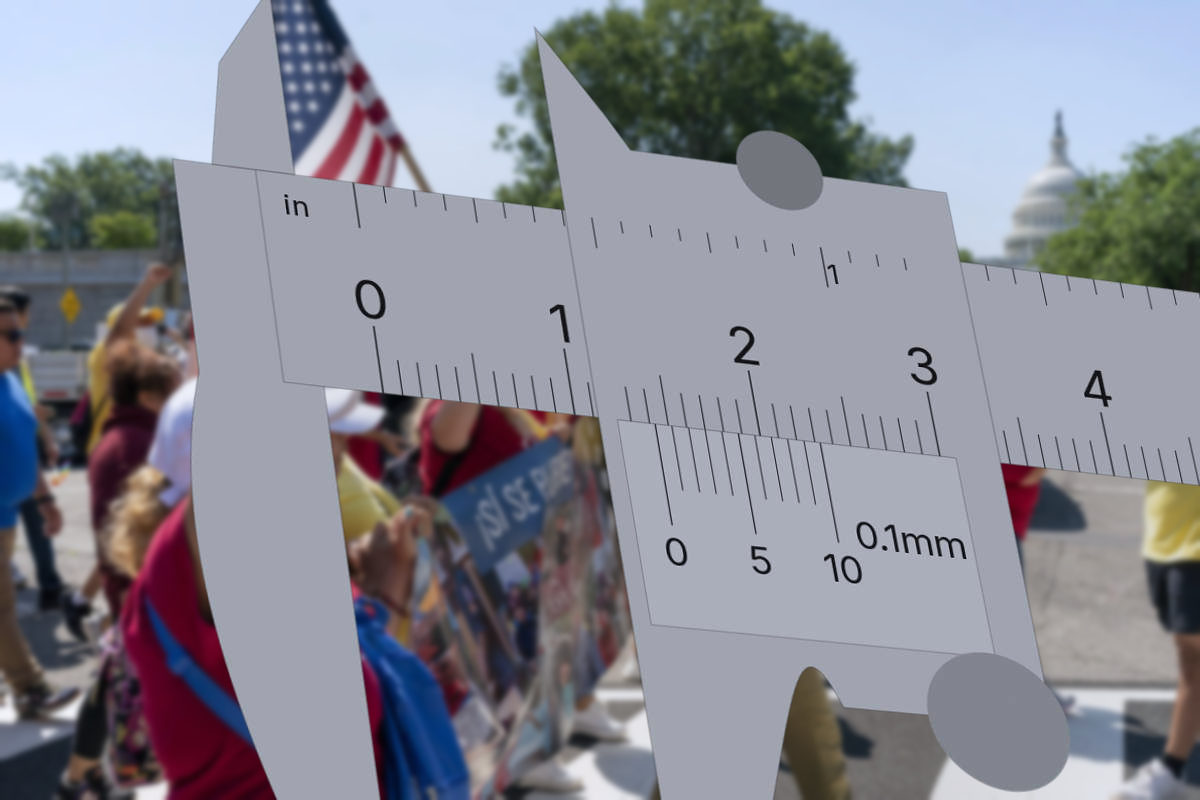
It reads 14.3 mm
